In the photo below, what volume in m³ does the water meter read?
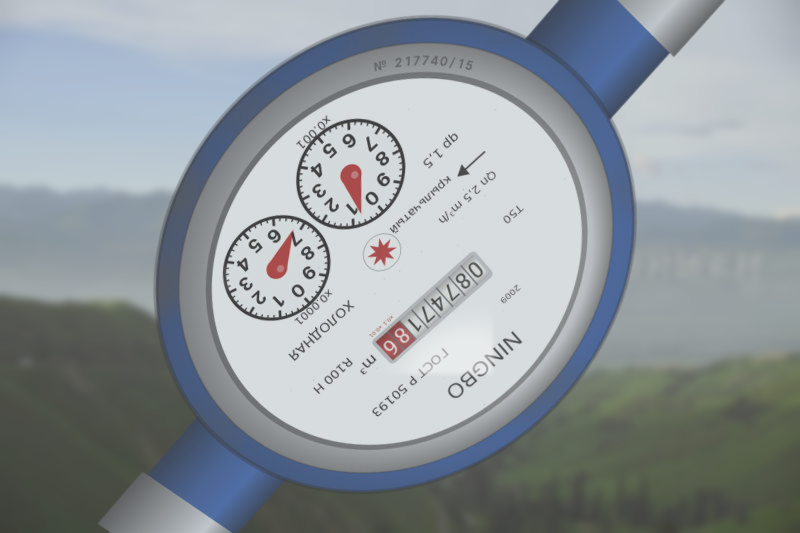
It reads 87471.8606 m³
